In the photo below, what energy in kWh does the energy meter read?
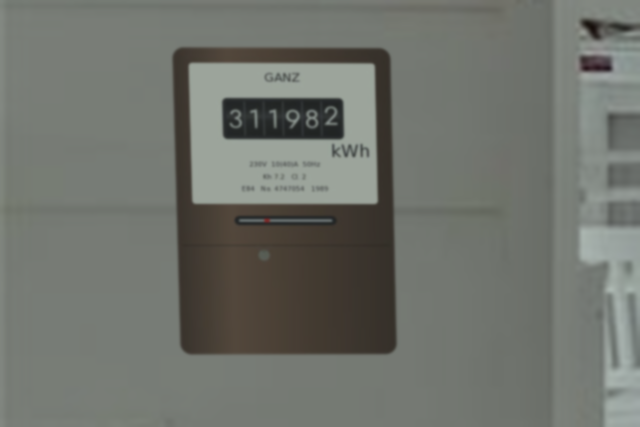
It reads 311982 kWh
